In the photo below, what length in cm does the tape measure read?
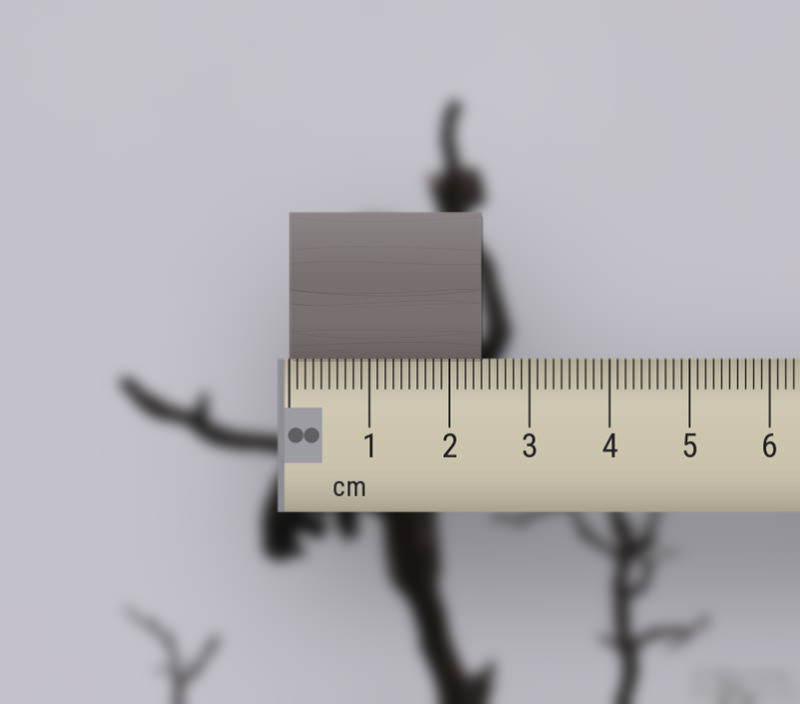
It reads 2.4 cm
